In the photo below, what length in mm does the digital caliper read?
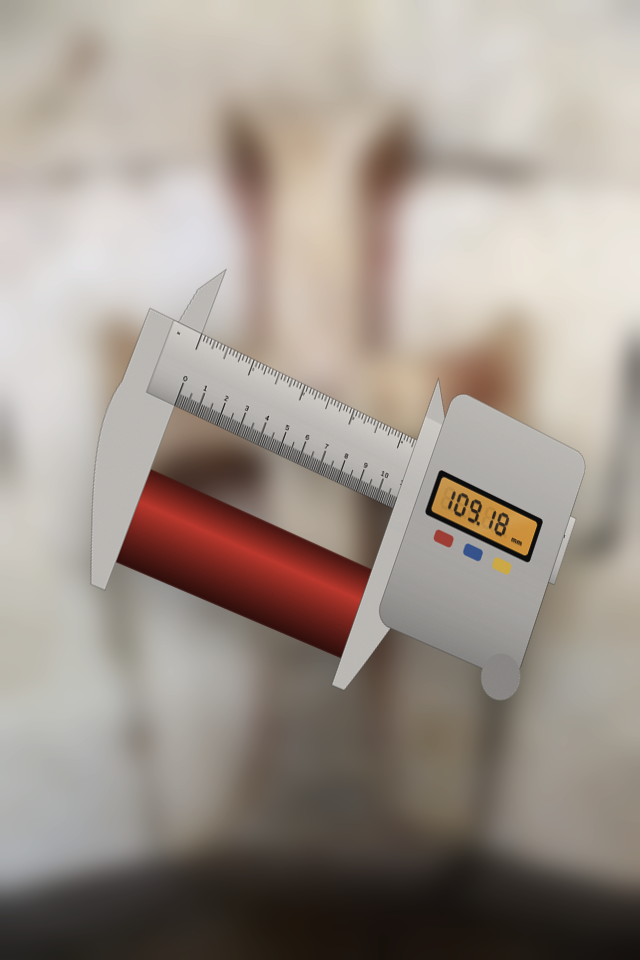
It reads 109.18 mm
